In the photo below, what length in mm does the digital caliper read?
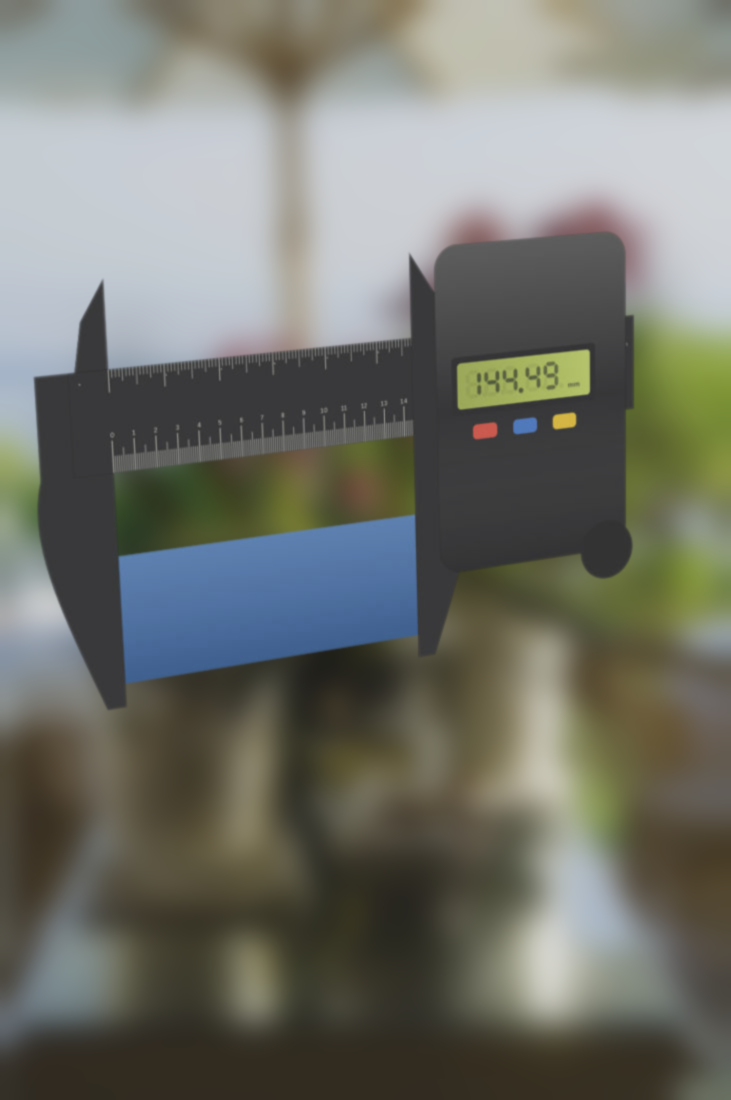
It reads 144.49 mm
